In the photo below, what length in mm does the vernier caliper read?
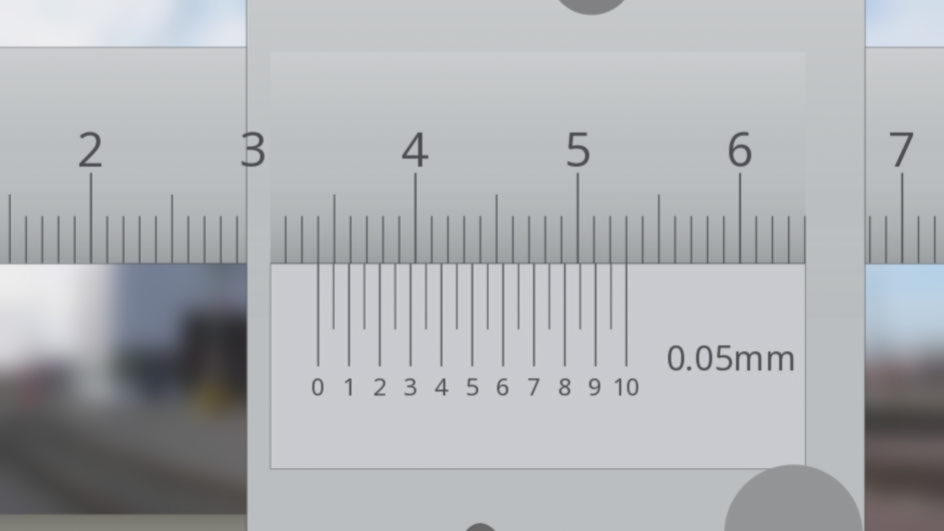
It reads 34.0 mm
